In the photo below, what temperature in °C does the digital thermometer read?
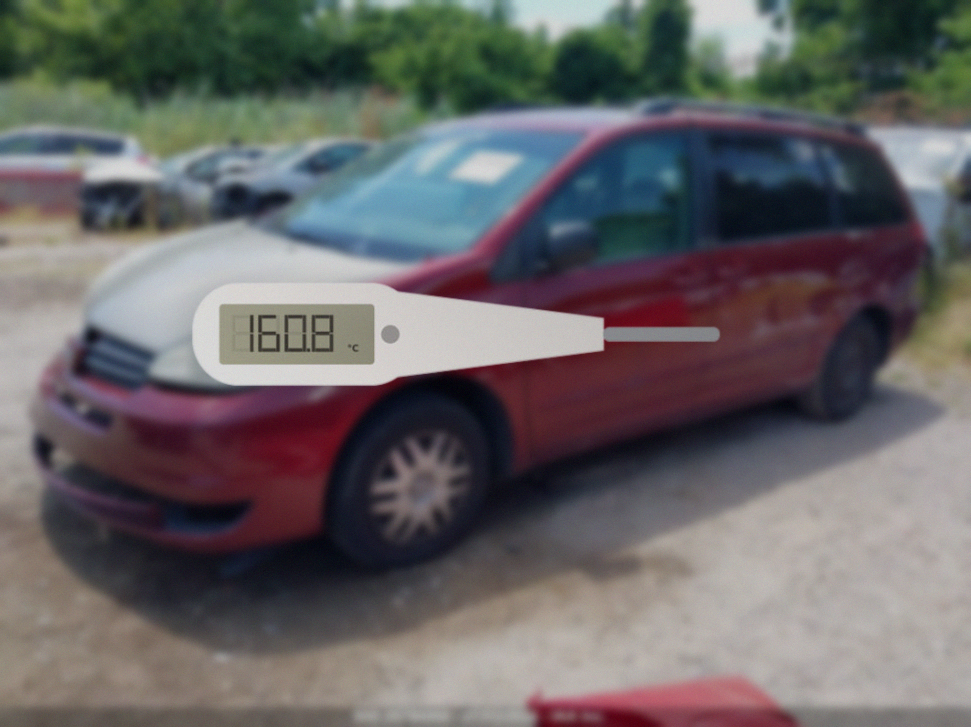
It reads 160.8 °C
